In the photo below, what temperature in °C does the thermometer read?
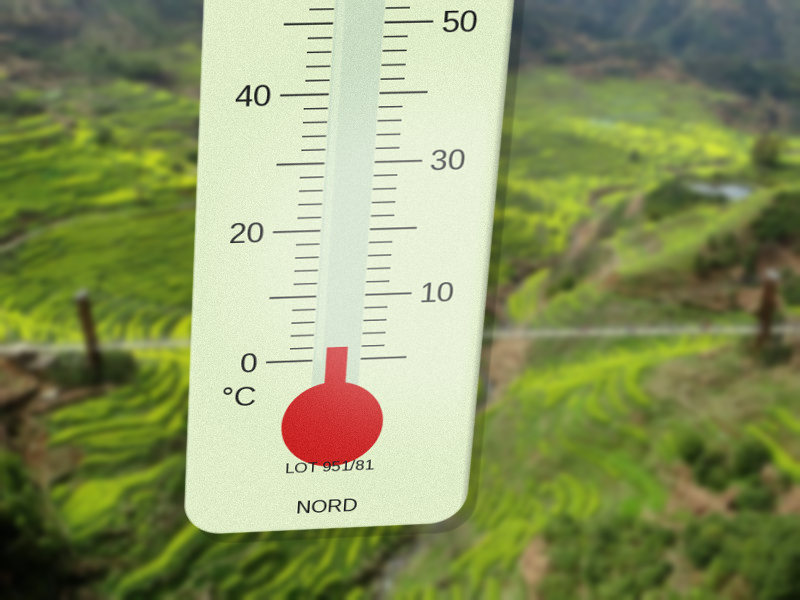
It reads 2 °C
